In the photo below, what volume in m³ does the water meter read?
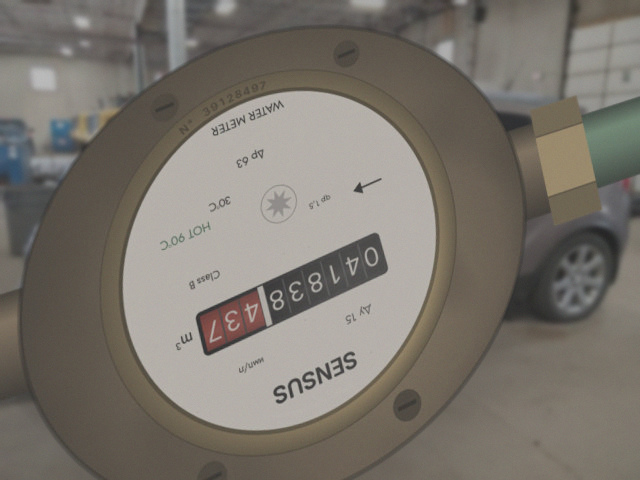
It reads 41838.437 m³
